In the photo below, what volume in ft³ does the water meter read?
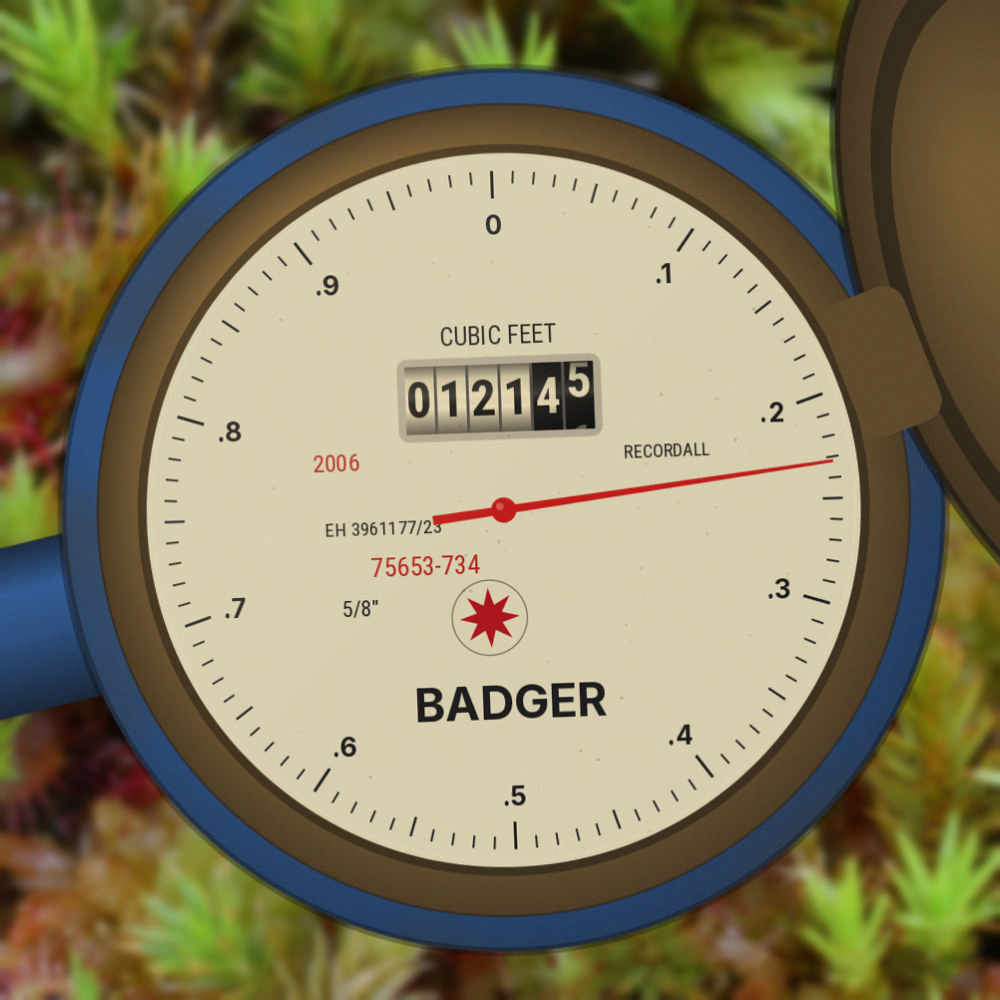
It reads 12145.23 ft³
